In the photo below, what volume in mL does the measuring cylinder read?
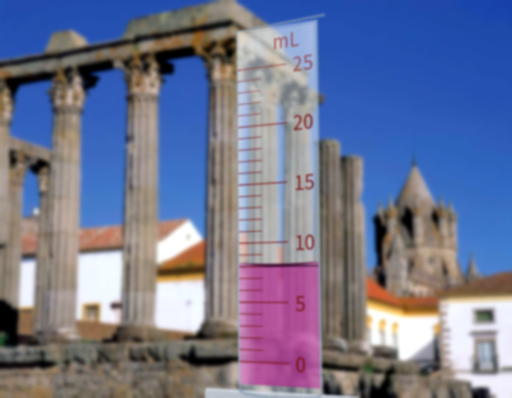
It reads 8 mL
